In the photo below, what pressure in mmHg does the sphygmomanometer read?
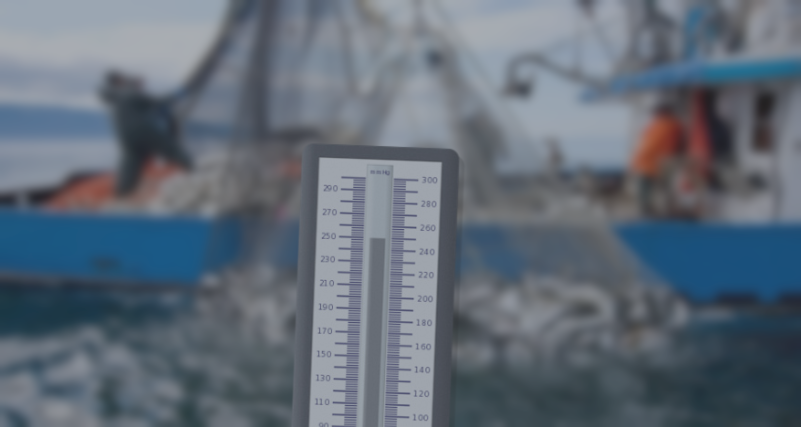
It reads 250 mmHg
